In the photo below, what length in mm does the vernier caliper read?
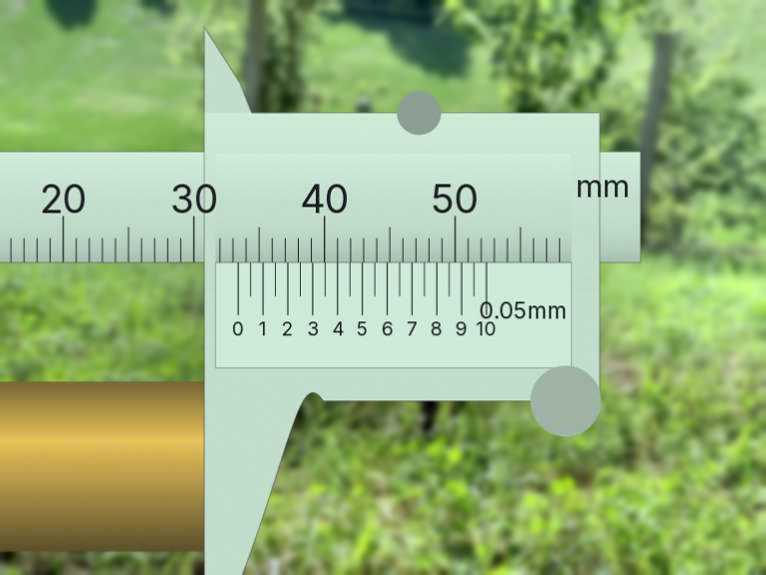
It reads 33.4 mm
